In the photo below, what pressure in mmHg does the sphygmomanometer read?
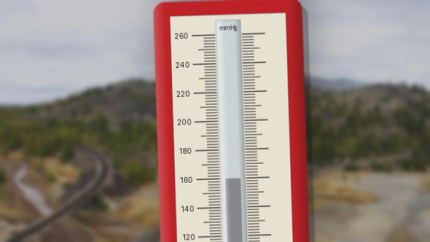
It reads 160 mmHg
